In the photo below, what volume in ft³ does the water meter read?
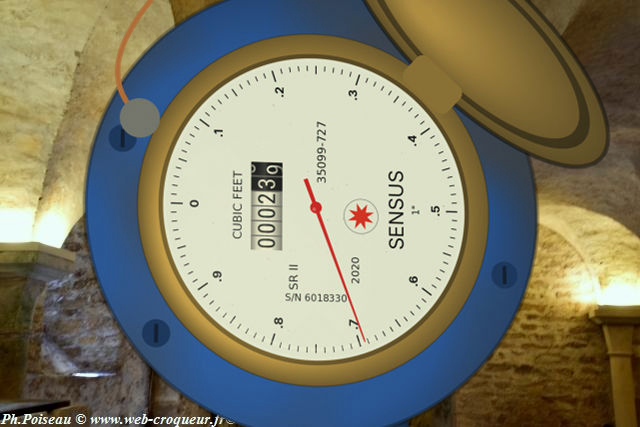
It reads 238.69 ft³
